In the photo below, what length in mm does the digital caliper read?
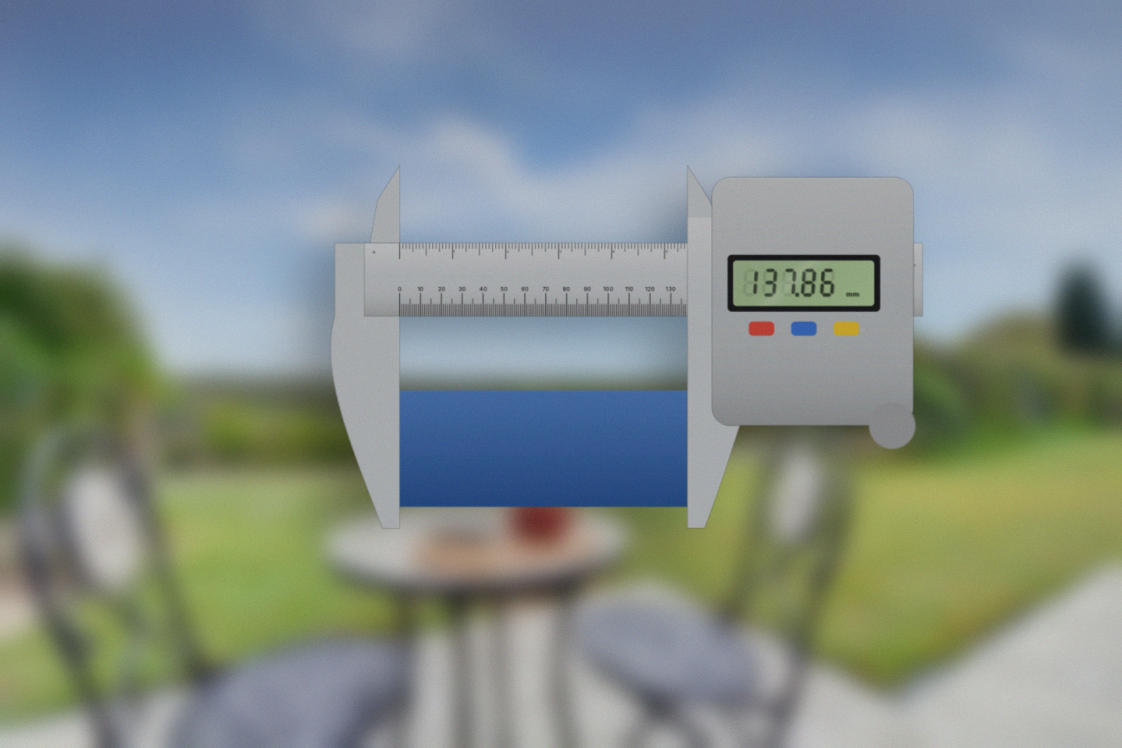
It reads 137.86 mm
